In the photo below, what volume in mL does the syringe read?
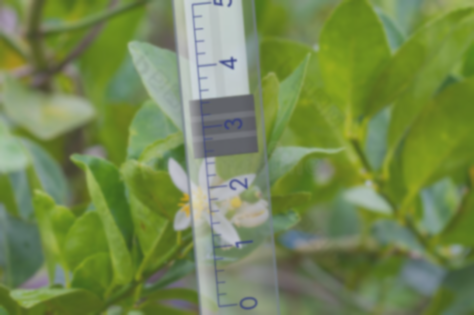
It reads 2.5 mL
